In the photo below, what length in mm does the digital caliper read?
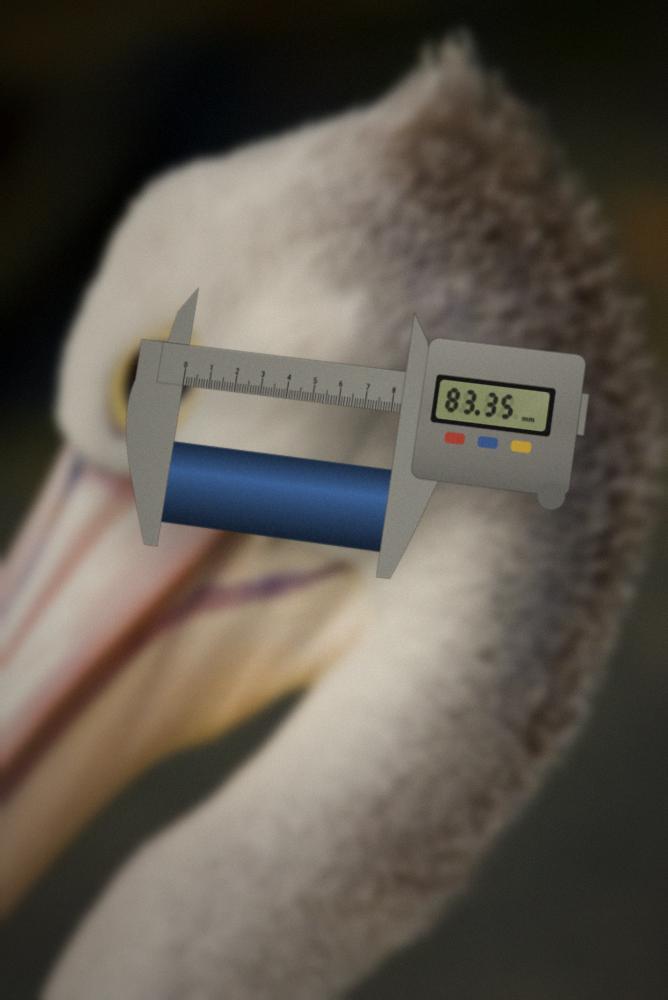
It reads 83.35 mm
